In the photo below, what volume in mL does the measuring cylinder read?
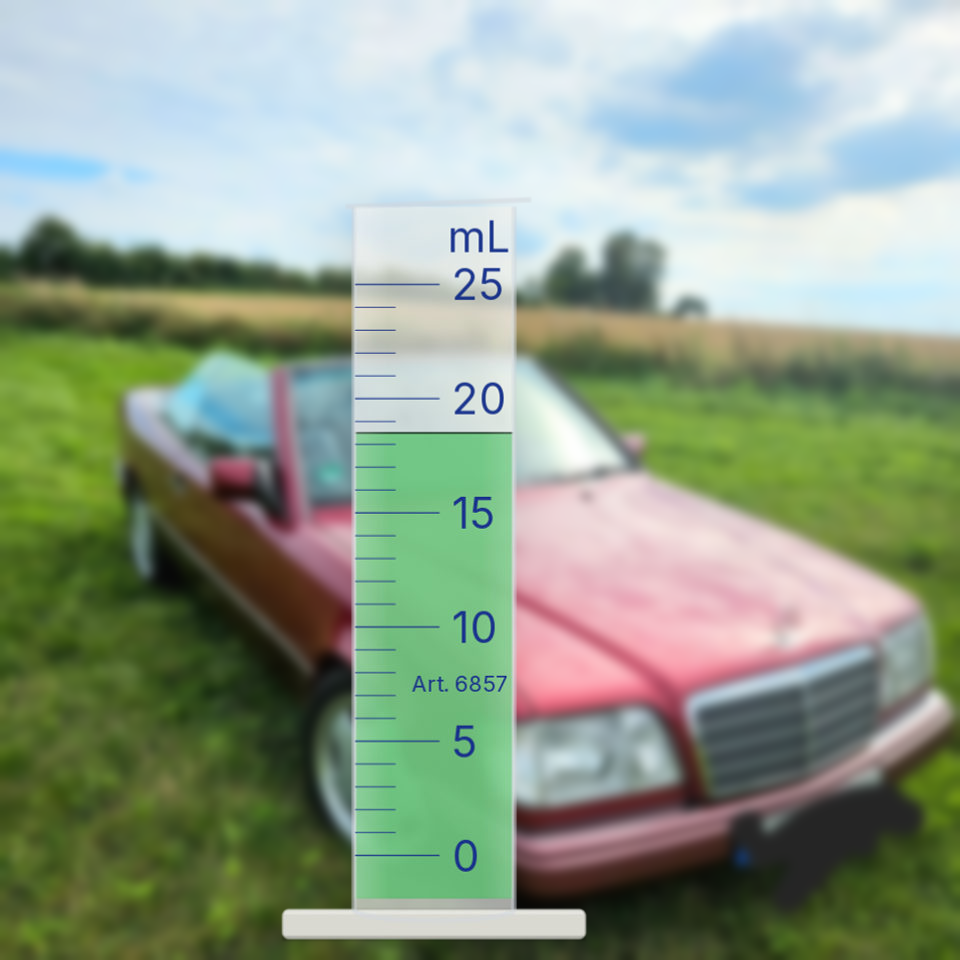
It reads 18.5 mL
